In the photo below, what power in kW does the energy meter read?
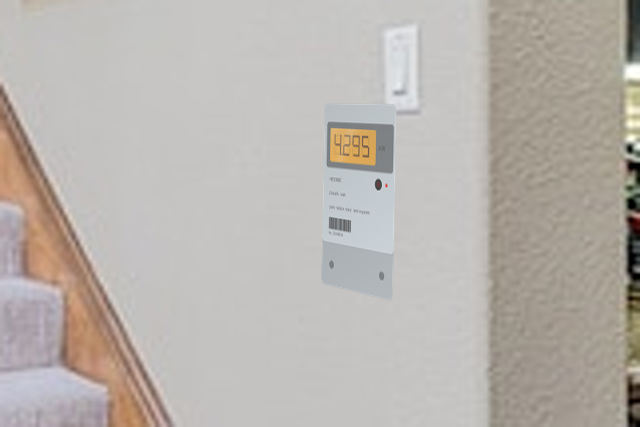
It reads 4.295 kW
